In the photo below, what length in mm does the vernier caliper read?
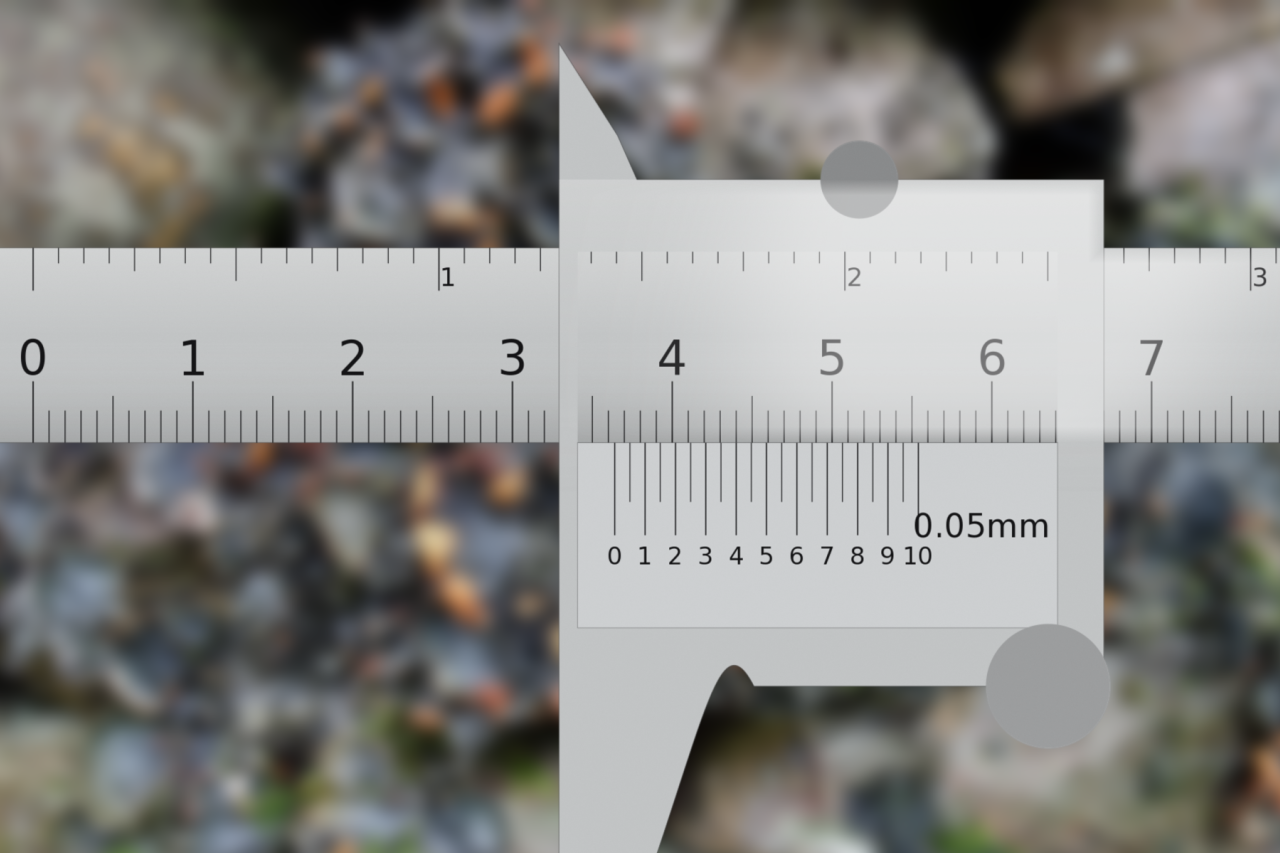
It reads 36.4 mm
